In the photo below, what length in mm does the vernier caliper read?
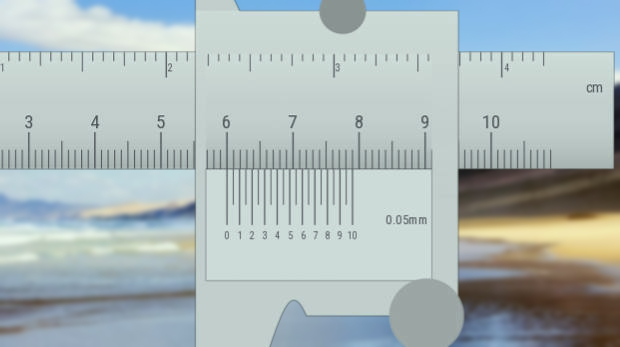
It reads 60.0 mm
